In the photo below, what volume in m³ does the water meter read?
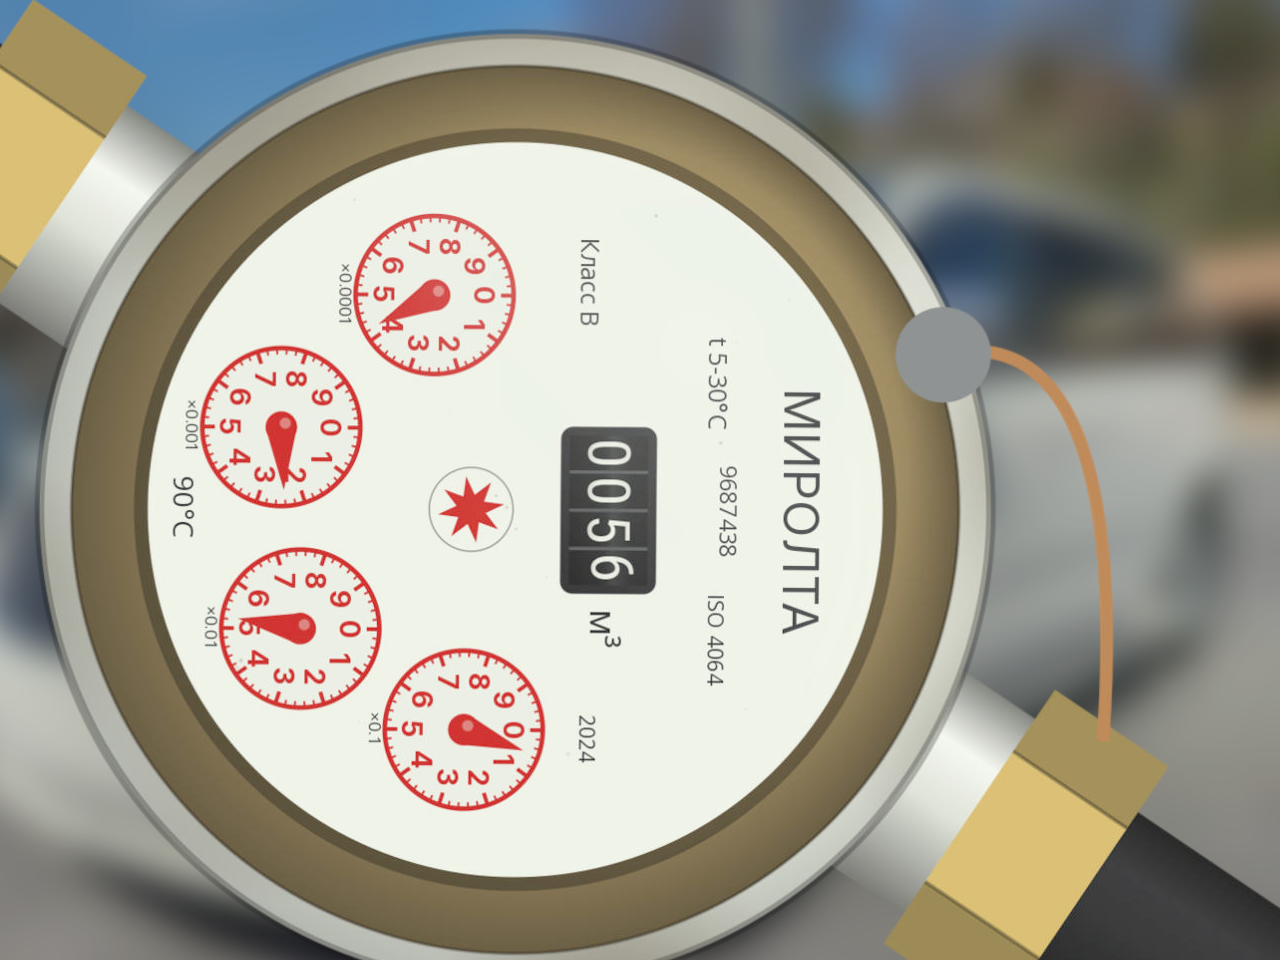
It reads 56.0524 m³
